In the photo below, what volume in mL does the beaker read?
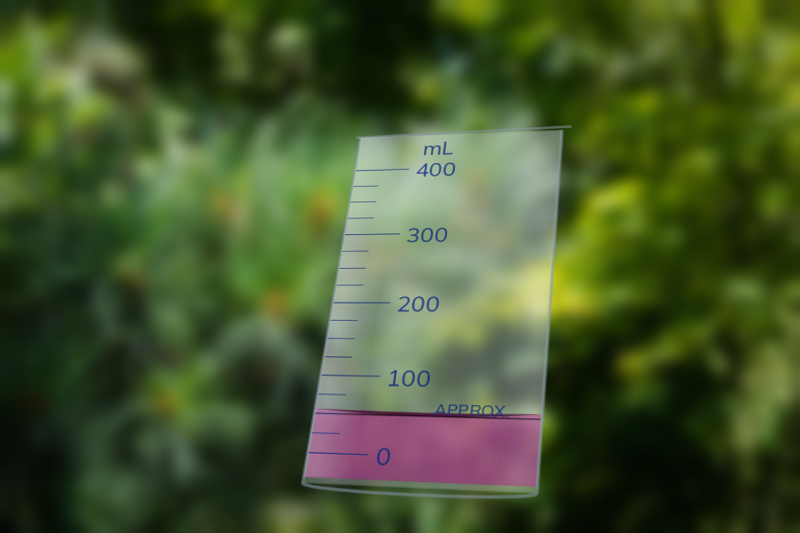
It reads 50 mL
